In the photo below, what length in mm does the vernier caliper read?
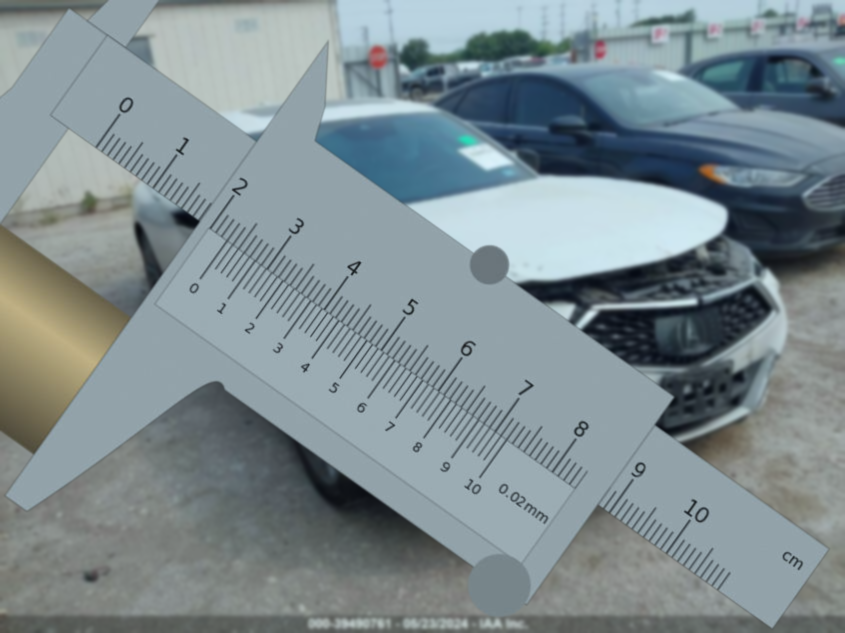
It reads 23.0 mm
